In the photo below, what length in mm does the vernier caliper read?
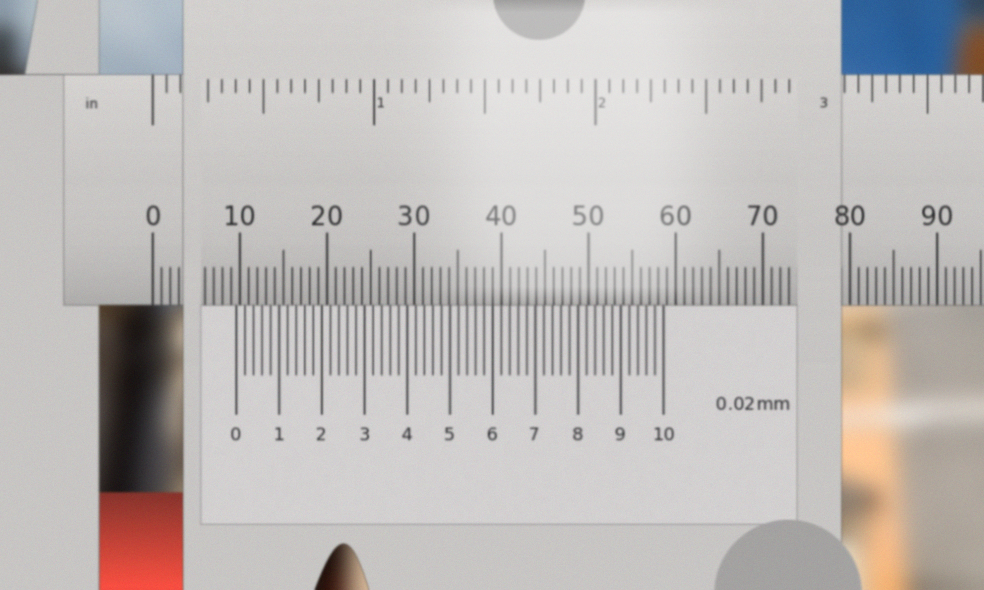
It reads 9.6 mm
